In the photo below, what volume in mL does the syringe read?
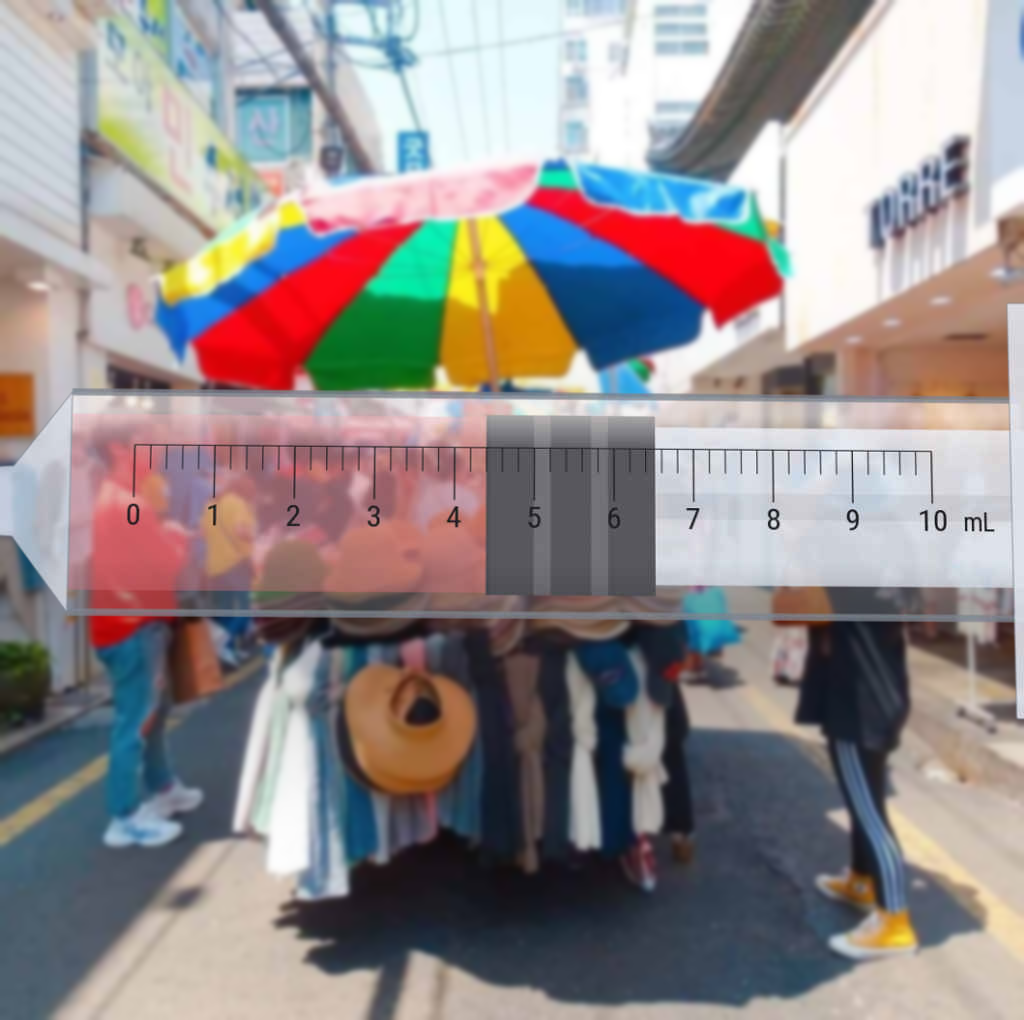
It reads 4.4 mL
